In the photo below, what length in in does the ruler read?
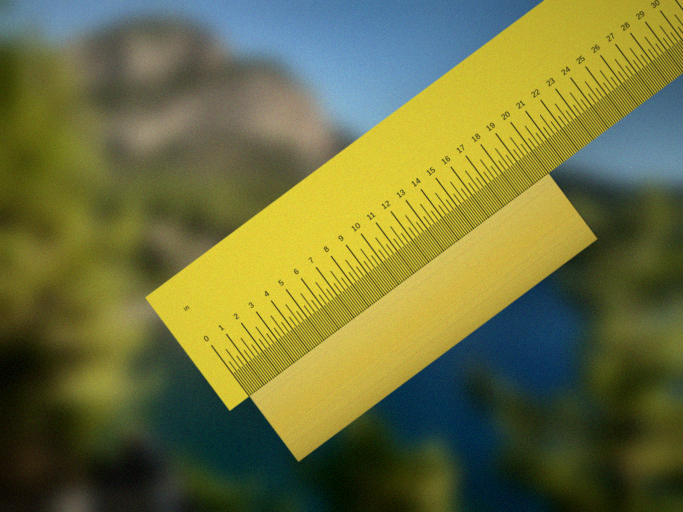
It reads 20 in
